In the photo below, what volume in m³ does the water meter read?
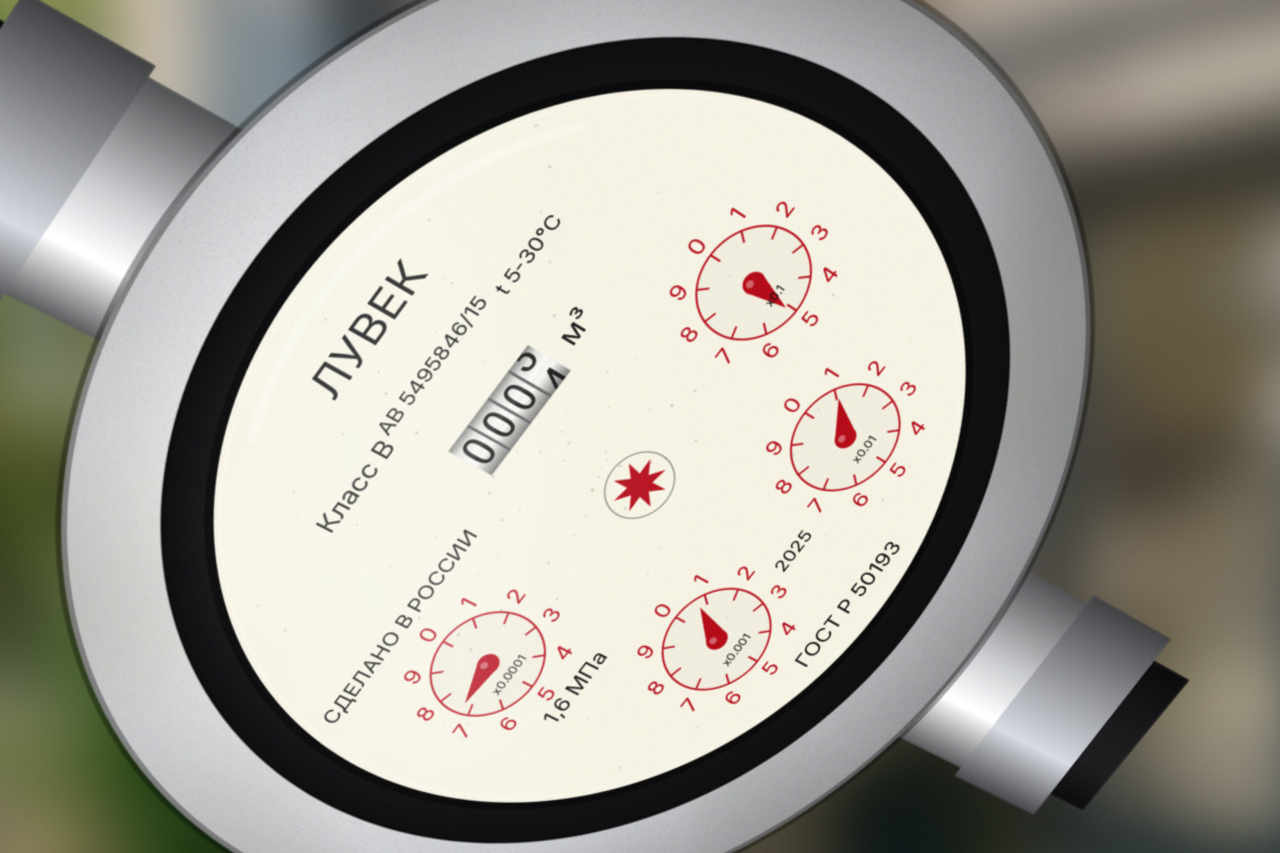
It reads 3.5107 m³
